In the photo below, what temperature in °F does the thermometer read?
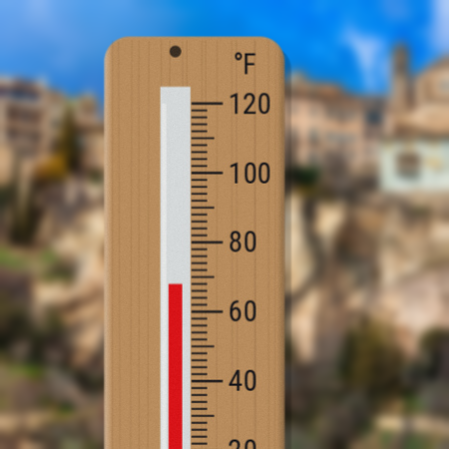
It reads 68 °F
